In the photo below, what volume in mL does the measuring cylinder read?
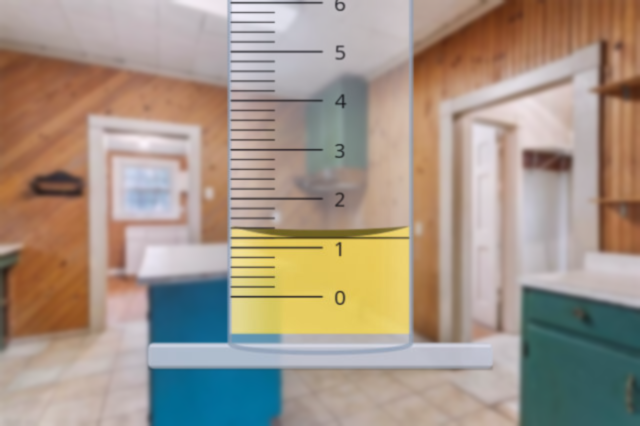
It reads 1.2 mL
